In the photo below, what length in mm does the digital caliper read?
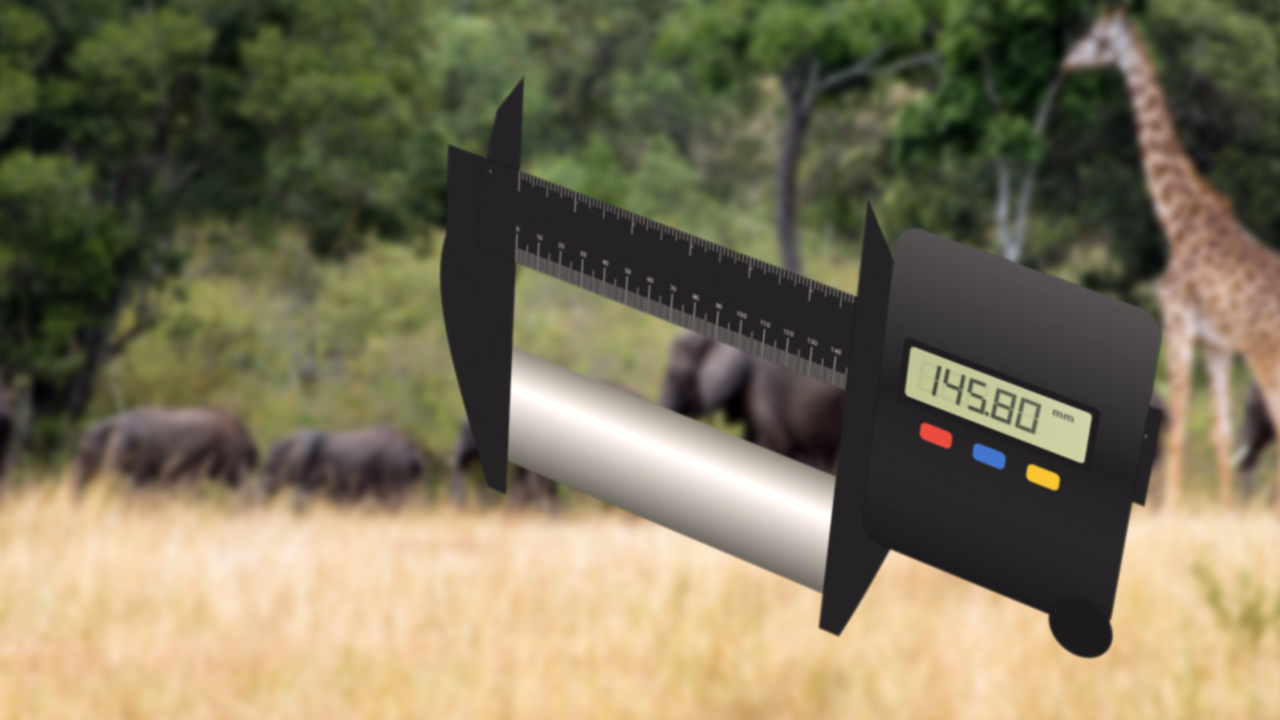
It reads 145.80 mm
